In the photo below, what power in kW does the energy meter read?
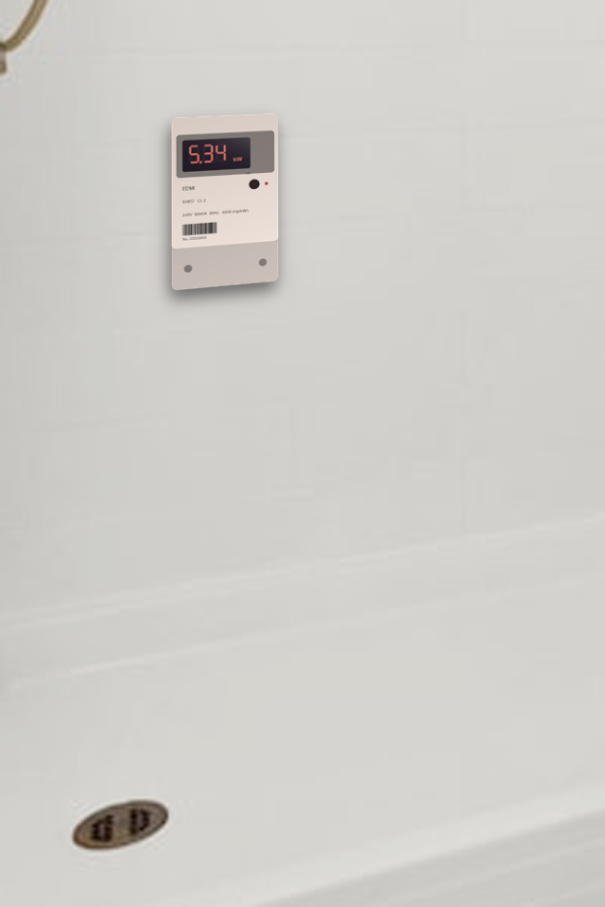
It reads 5.34 kW
